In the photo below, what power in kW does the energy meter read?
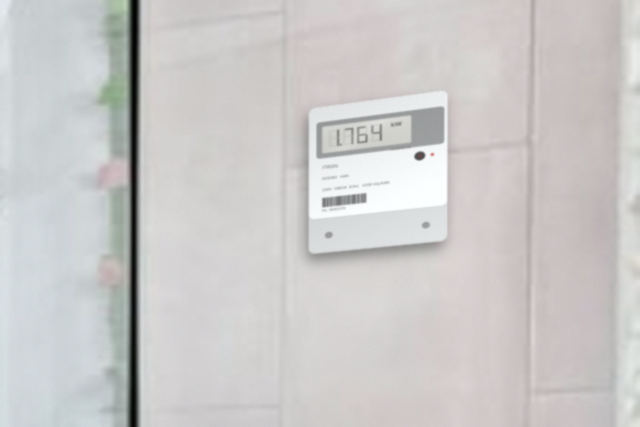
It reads 1.764 kW
